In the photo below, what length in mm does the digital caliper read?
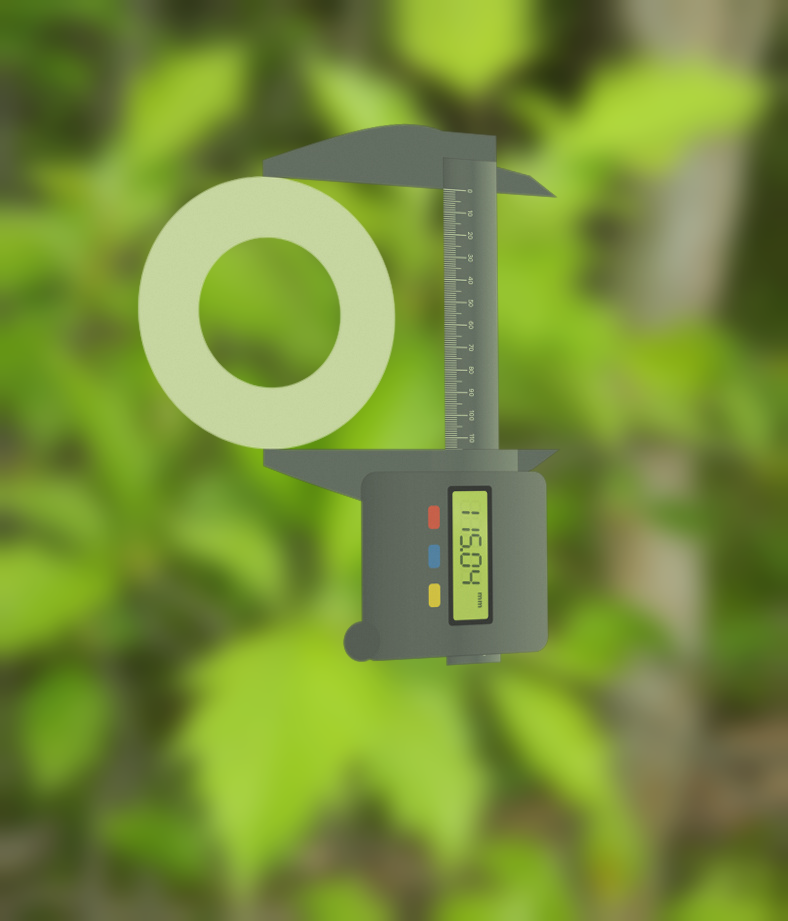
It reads 115.04 mm
